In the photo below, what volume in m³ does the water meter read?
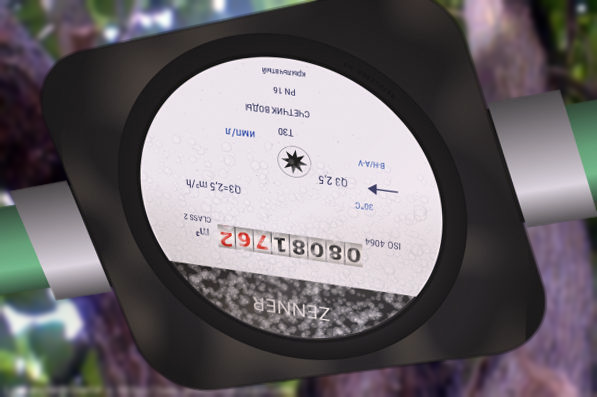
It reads 8081.762 m³
